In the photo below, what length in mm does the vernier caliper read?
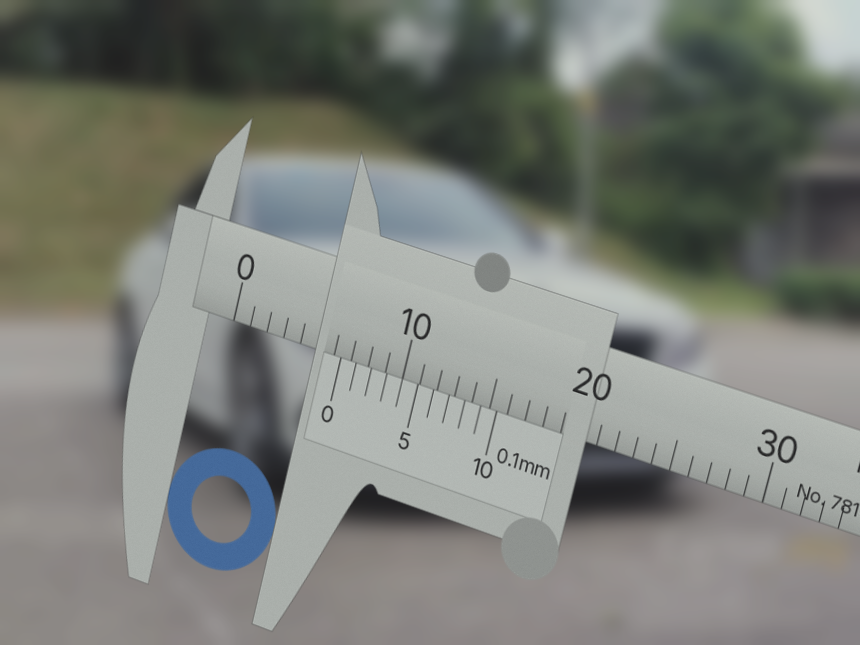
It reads 6.4 mm
